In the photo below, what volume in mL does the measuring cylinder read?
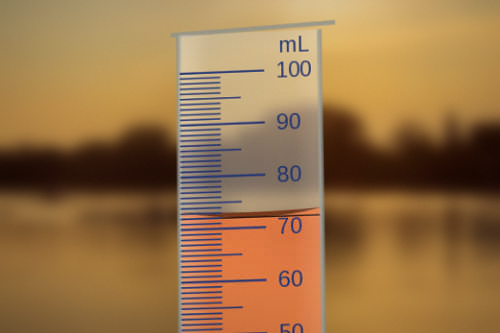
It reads 72 mL
